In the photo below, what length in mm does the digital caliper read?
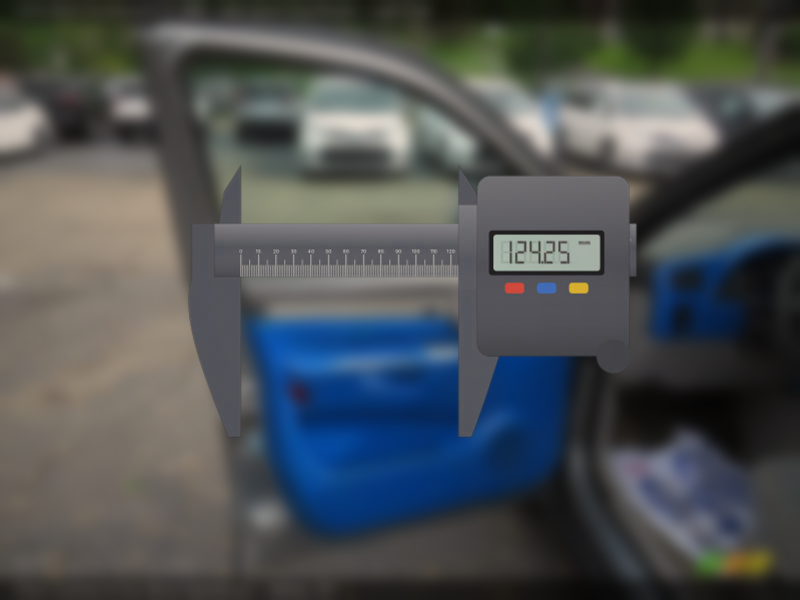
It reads 124.25 mm
